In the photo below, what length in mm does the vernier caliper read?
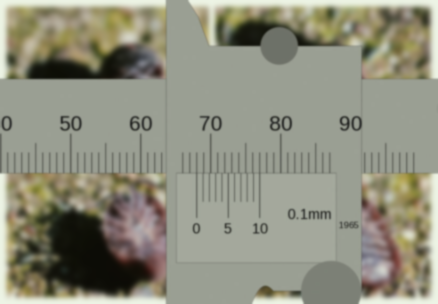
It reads 68.0 mm
